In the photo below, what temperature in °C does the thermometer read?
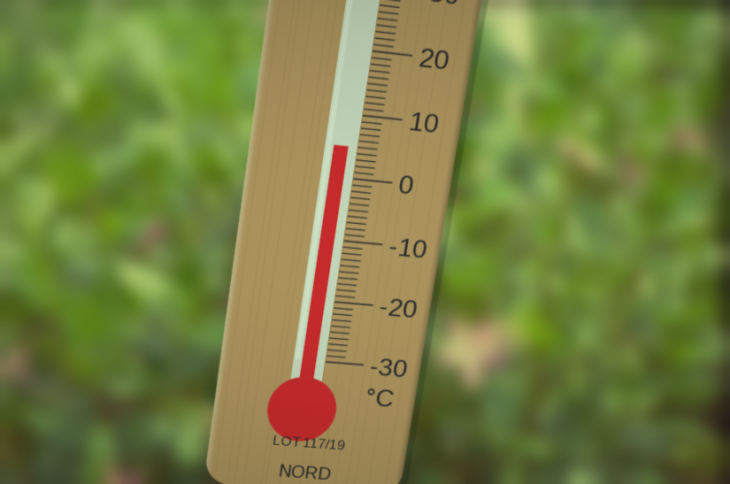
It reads 5 °C
